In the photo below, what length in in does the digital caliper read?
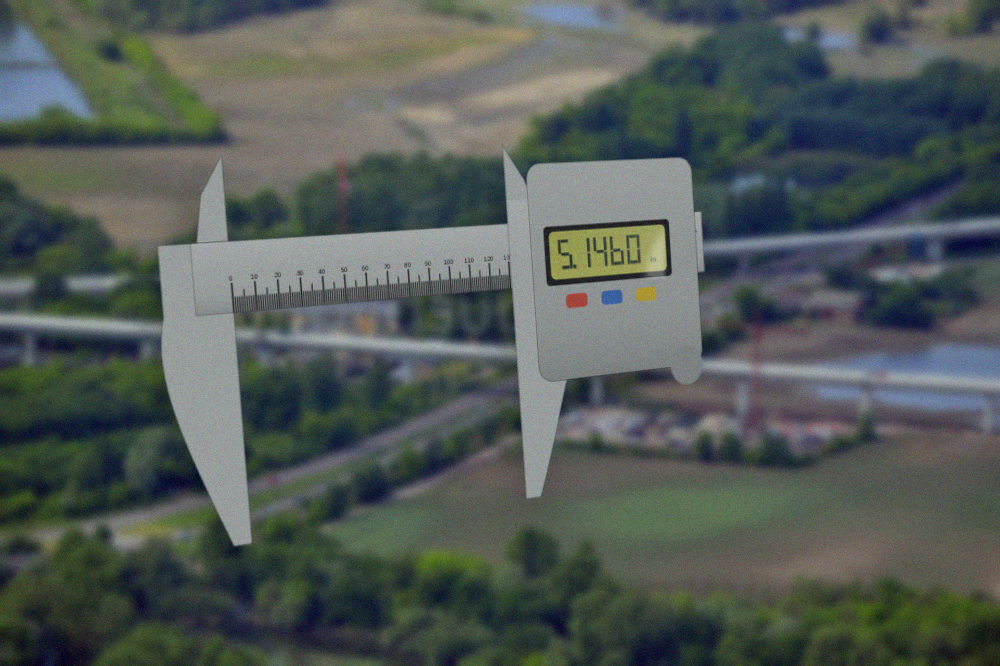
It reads 5.1460 in
